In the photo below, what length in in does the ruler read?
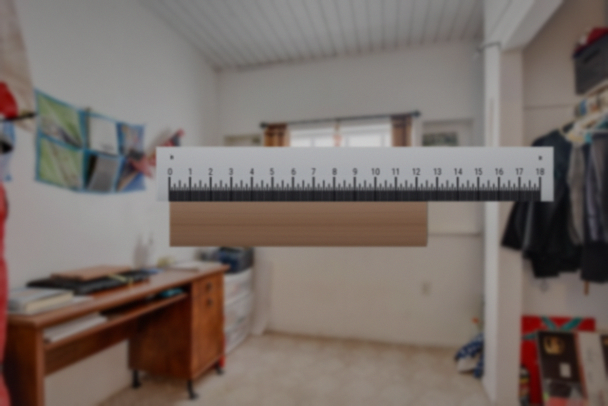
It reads 12.5 in
